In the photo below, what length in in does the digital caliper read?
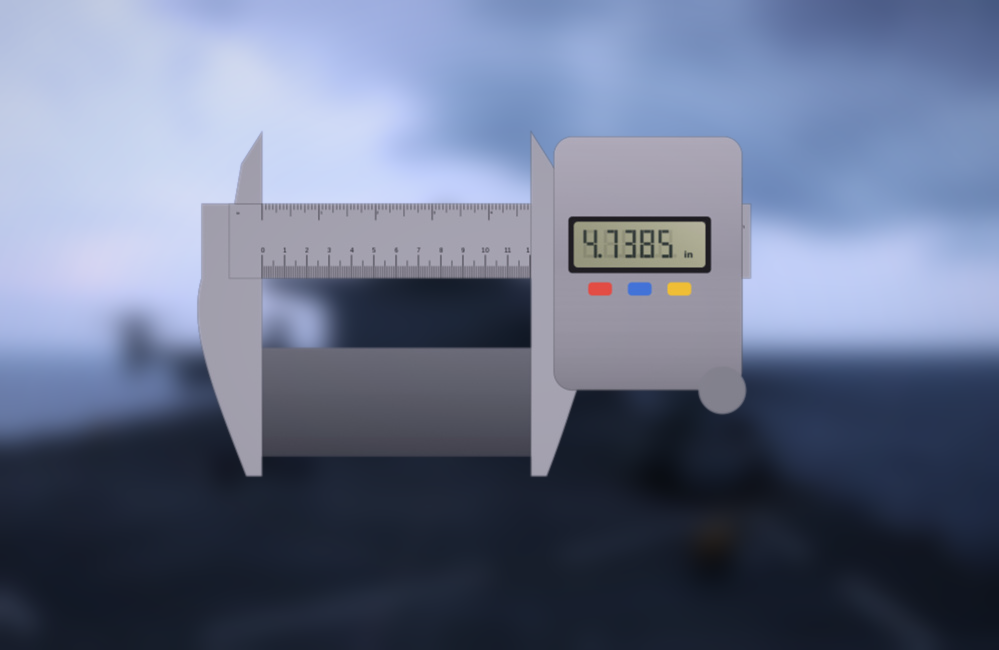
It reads 4.7385 in
